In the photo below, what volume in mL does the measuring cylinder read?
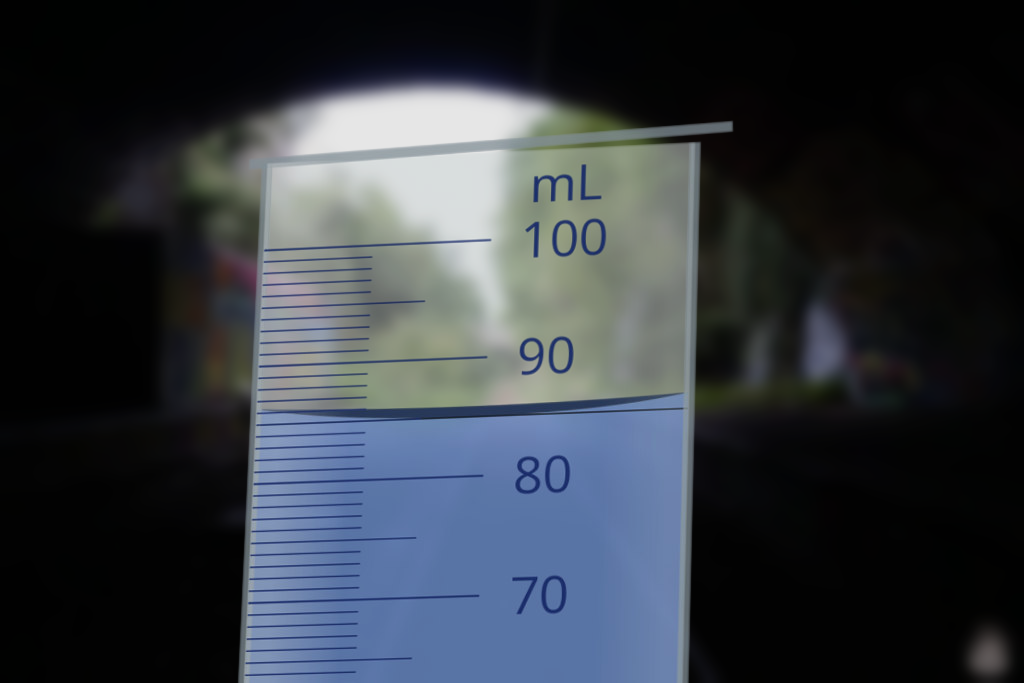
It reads 85 mL
